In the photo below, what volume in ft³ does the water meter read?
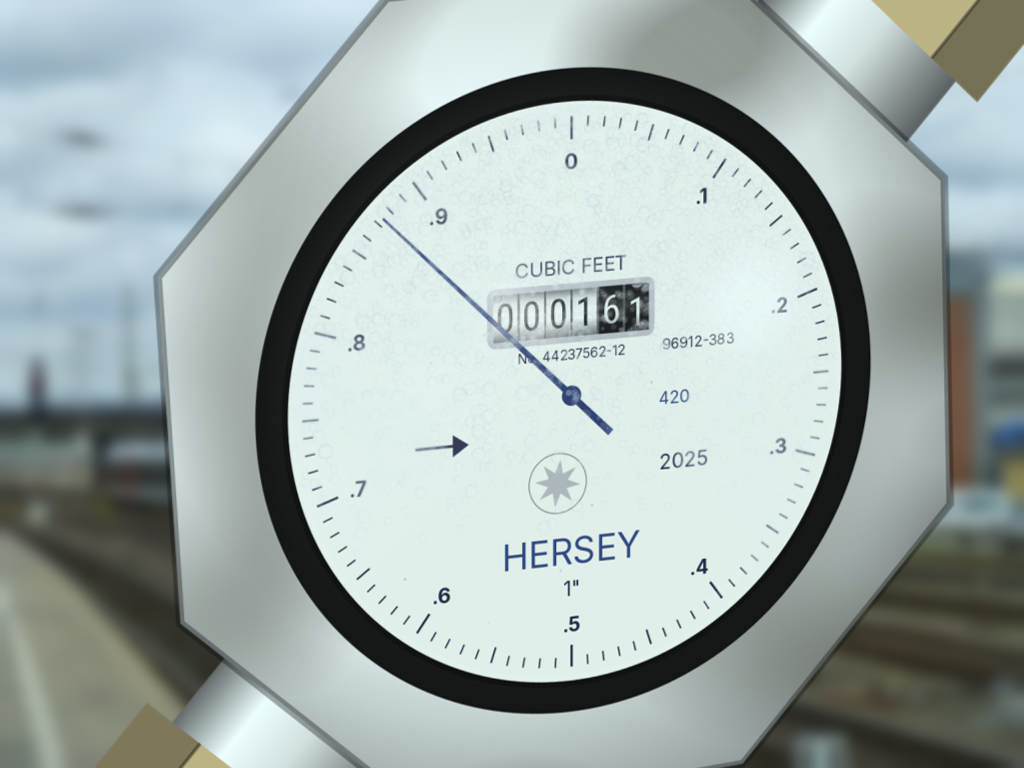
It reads 160.87 ft³
